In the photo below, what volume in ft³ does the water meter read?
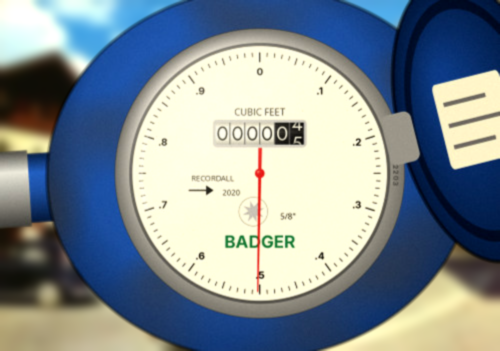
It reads 4.50 ft³
